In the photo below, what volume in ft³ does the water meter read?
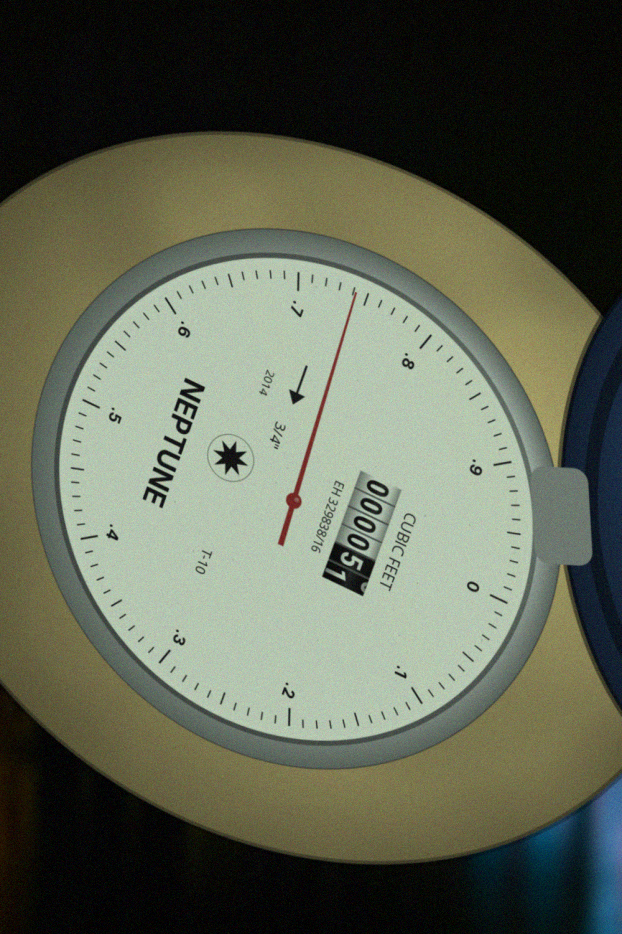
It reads 50.74 ft³
